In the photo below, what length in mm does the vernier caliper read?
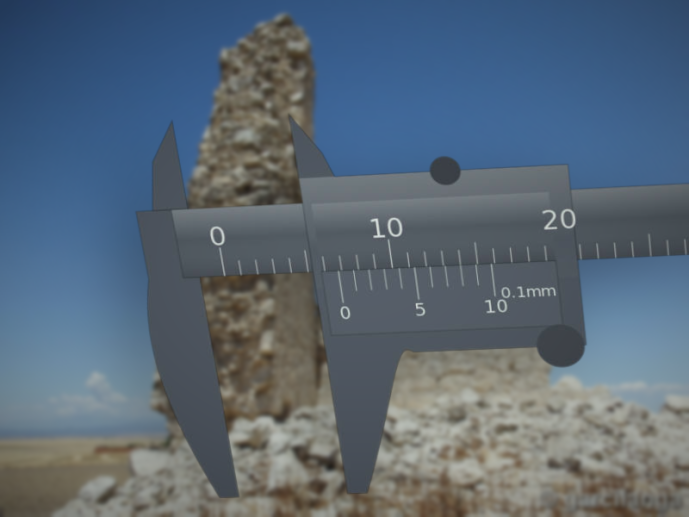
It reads 6.8 mm
